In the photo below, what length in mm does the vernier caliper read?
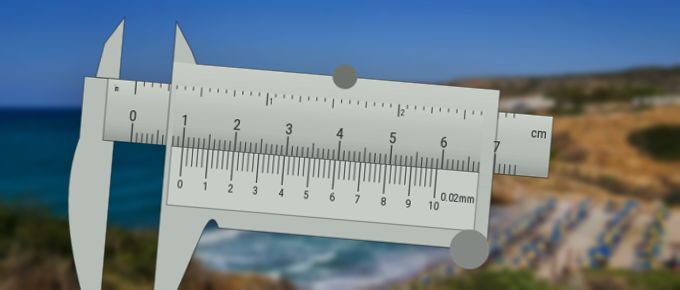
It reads 10.0 mm
